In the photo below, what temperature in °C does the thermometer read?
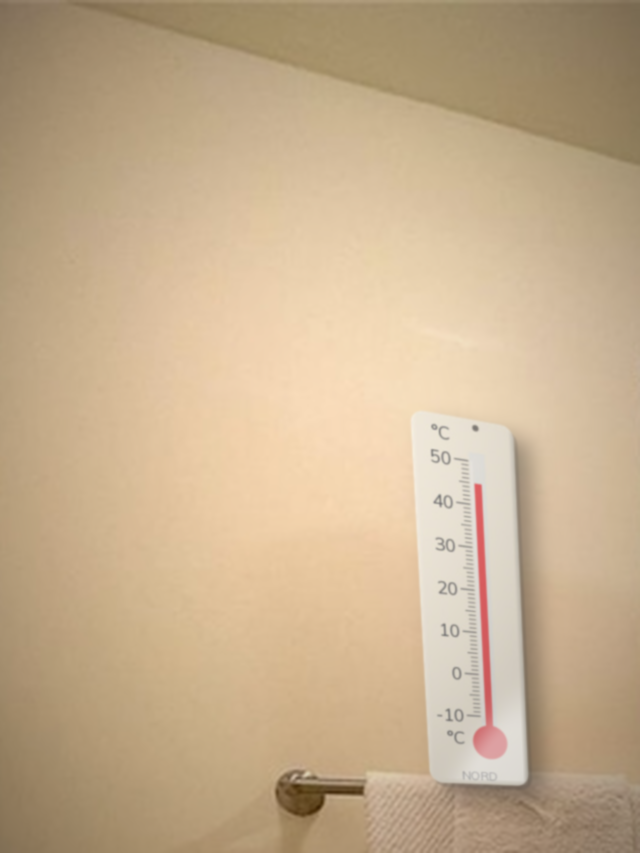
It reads 45 °C
